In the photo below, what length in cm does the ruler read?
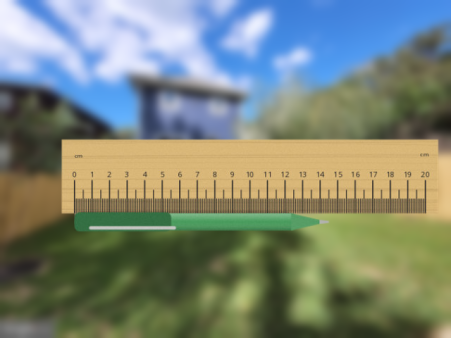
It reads 14.5 cm
